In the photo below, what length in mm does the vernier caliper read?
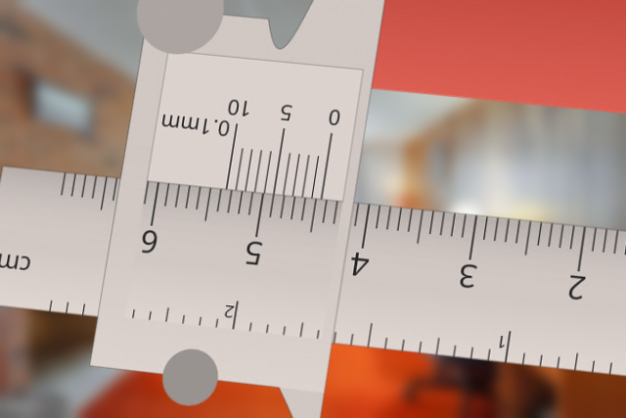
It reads 44.5 mm
